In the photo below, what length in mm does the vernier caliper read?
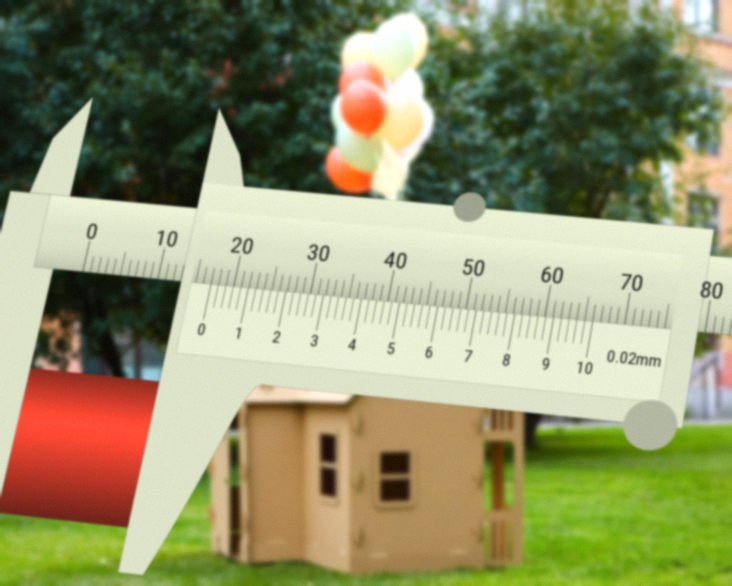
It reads 17.0 mm
